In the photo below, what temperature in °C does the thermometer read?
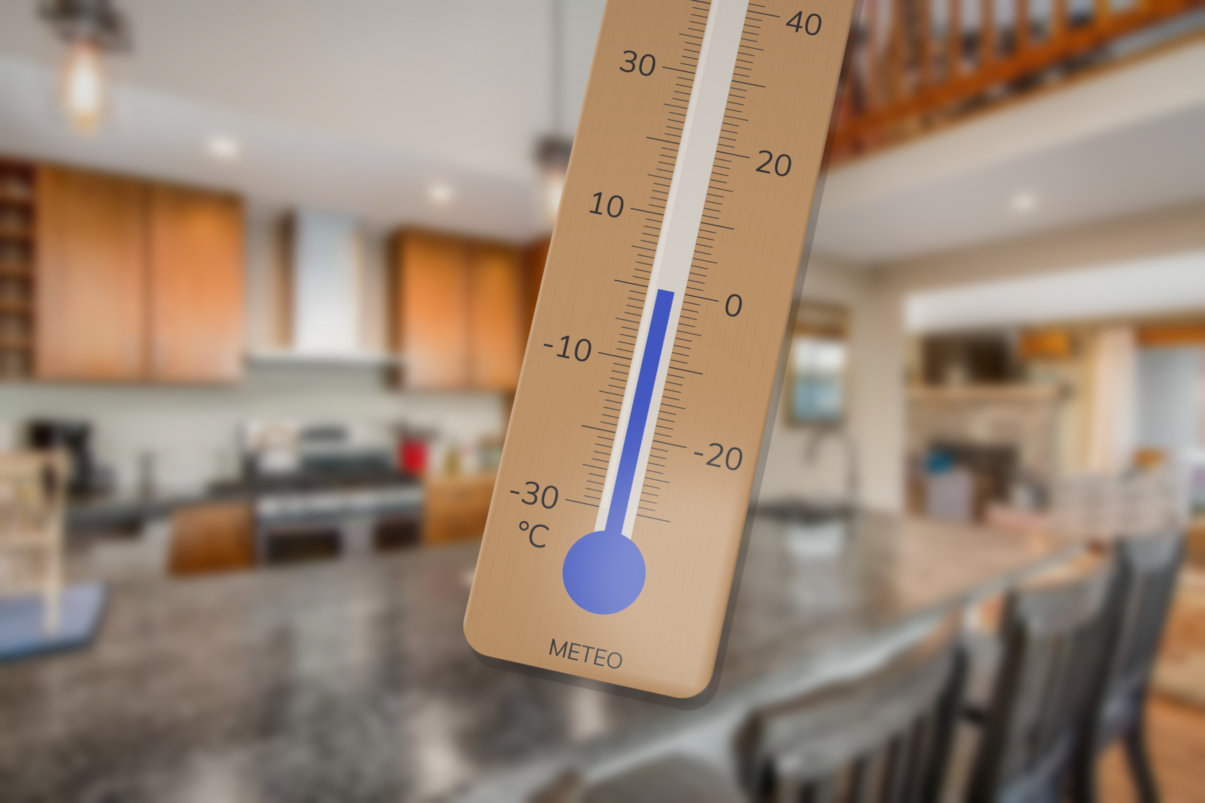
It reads 0 °C
